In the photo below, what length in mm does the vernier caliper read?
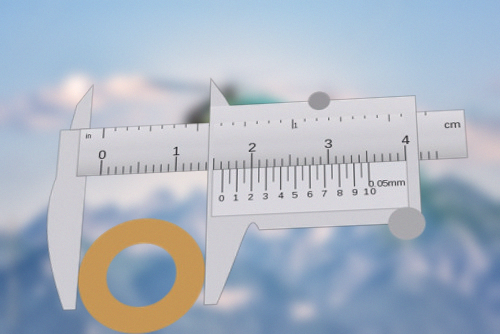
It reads 16.2 mm
